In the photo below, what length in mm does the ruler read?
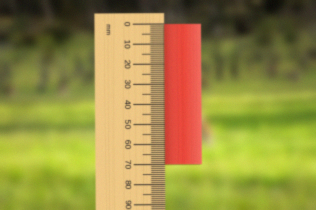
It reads 70 mm
